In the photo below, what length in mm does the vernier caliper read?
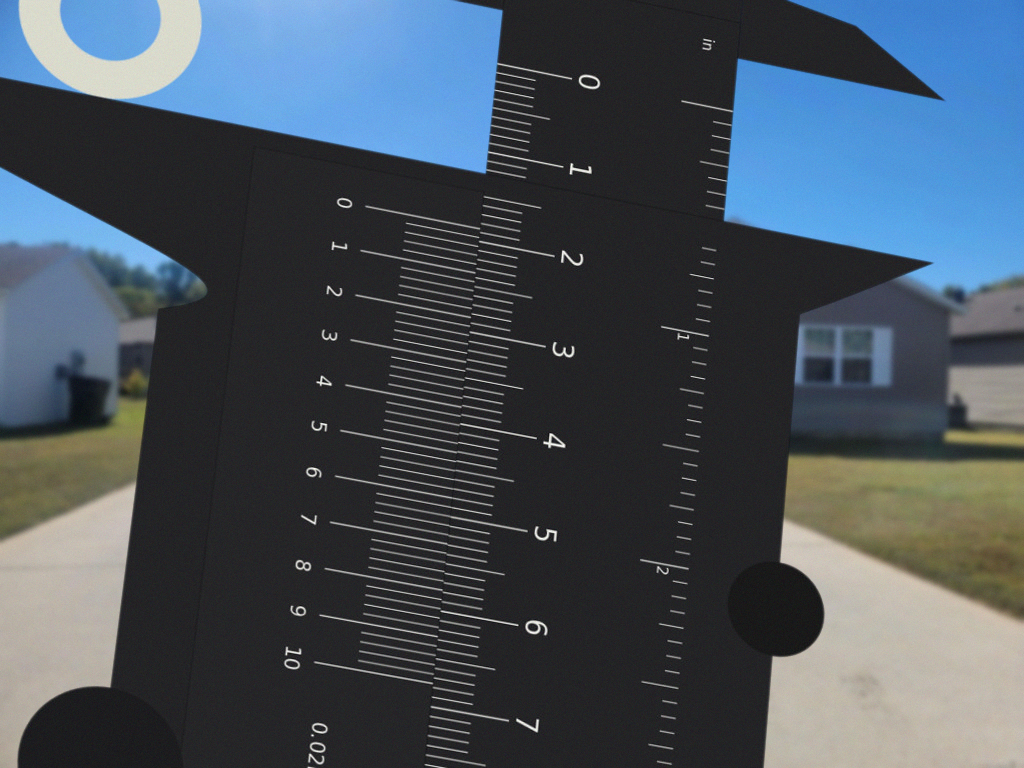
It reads 18.6 mm
